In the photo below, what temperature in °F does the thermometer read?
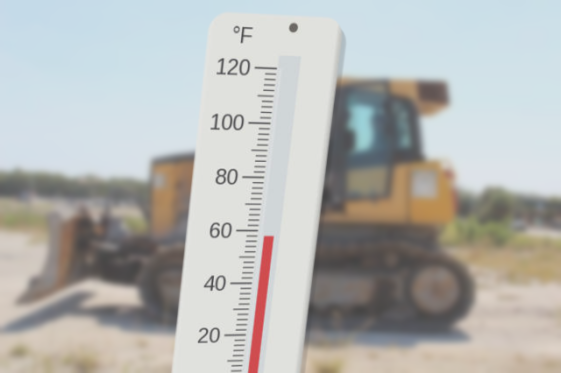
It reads 58 °F
